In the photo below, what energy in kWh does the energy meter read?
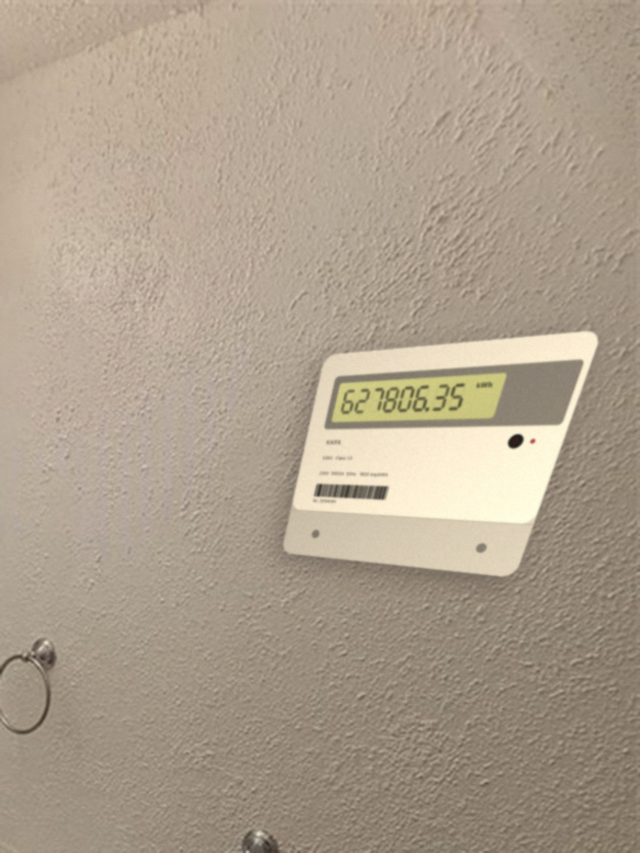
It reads 627806.35 kWh
